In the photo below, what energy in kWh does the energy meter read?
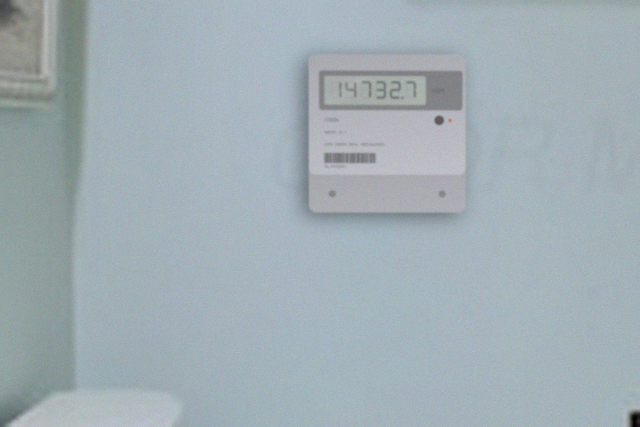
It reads 14732.7 kWh
